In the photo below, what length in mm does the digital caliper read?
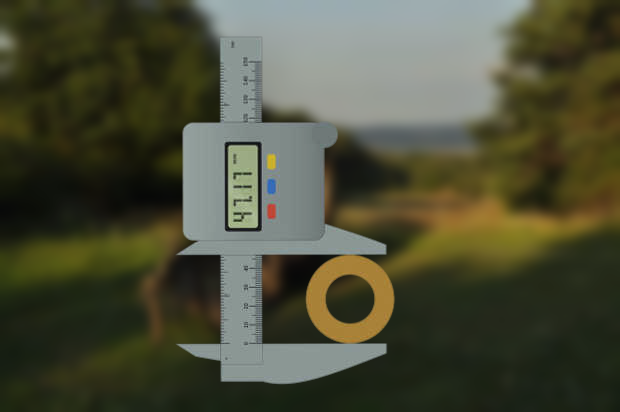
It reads 47.17 mm
